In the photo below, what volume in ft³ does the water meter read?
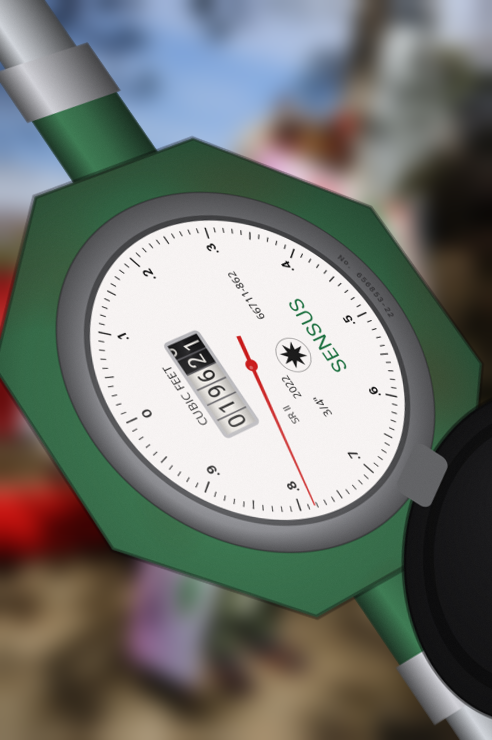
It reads 19620.78 ft³
